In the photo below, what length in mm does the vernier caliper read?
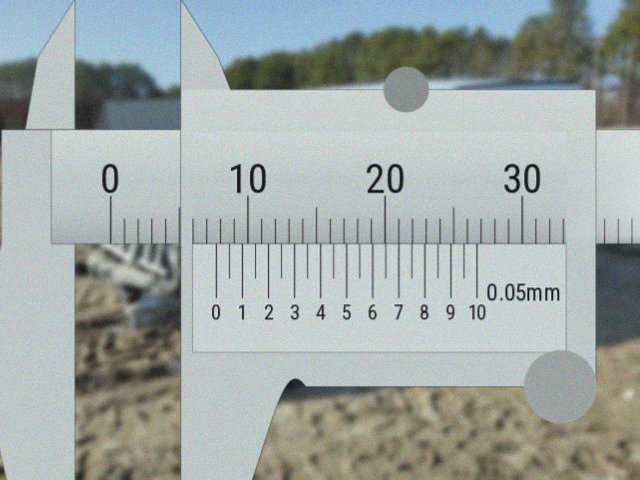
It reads 7.7 mm
